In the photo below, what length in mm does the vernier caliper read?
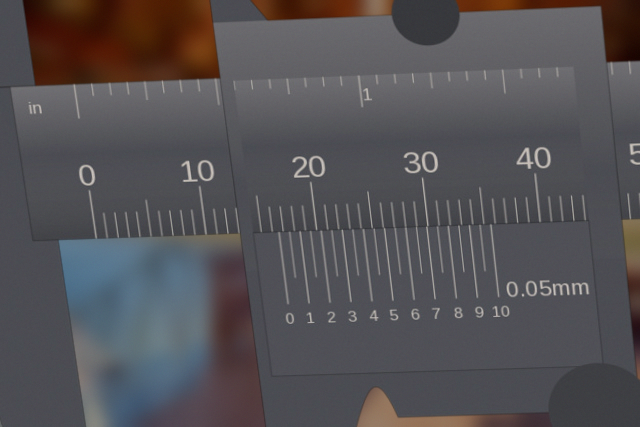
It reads 16.6 mm
